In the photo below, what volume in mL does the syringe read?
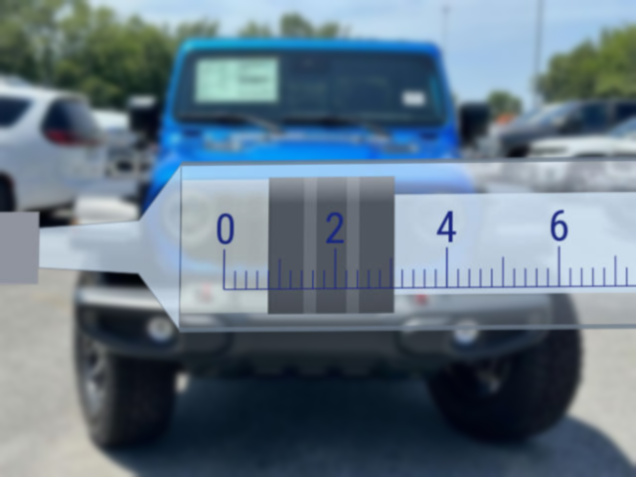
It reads 0.8 mL
